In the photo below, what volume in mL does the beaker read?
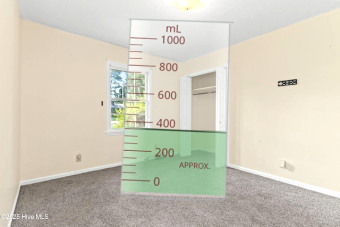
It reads 350 mL
